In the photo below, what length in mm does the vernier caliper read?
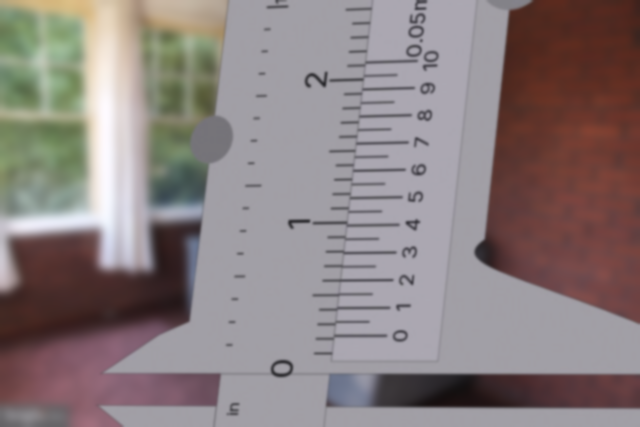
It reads 2.2 mm
